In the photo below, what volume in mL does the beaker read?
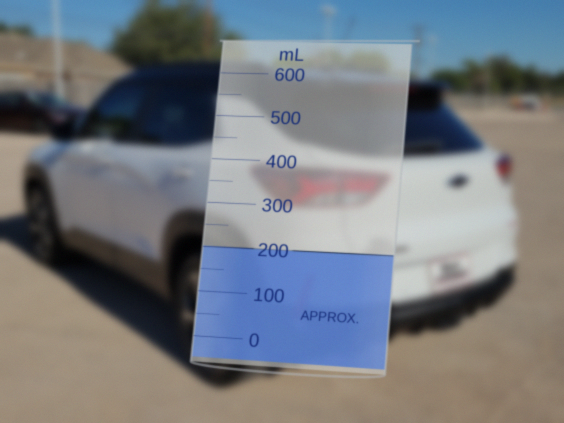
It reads 200 mL
